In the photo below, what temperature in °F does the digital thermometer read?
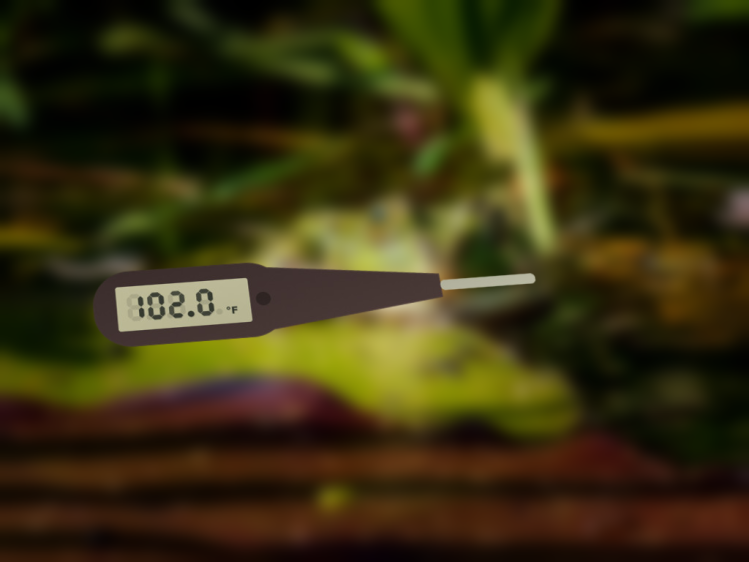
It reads 102.0 °F
